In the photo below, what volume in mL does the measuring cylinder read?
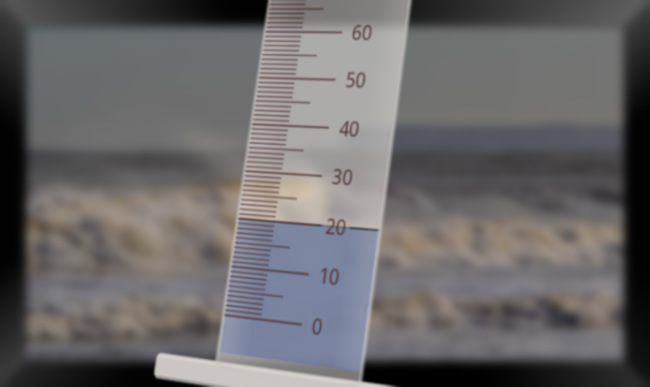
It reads 20 mL
